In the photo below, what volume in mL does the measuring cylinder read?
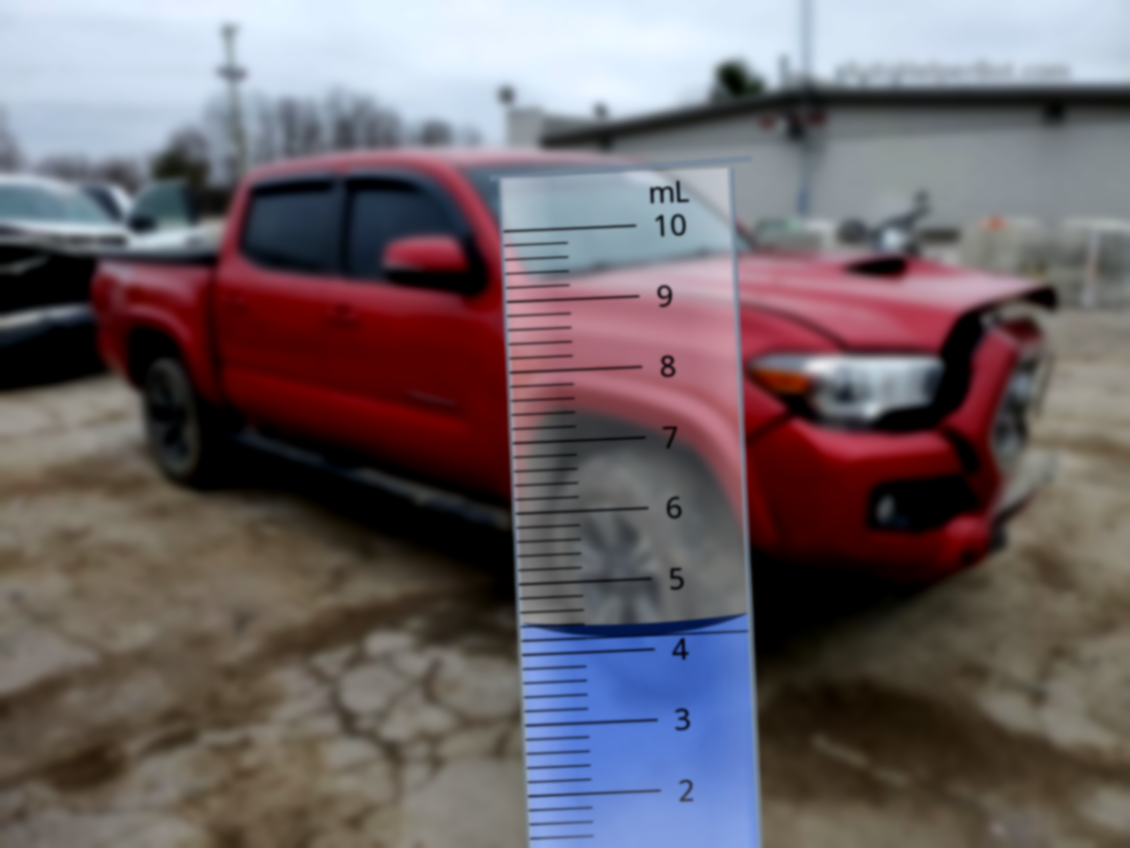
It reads 4.2 mL
